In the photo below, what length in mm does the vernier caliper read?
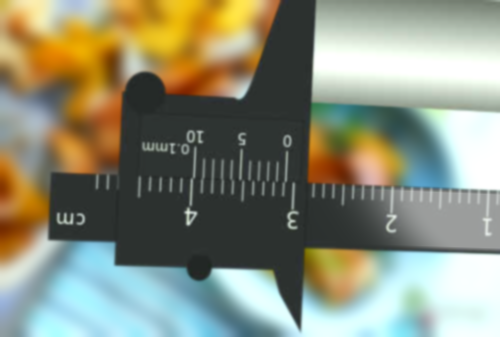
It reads 30.8 mm
